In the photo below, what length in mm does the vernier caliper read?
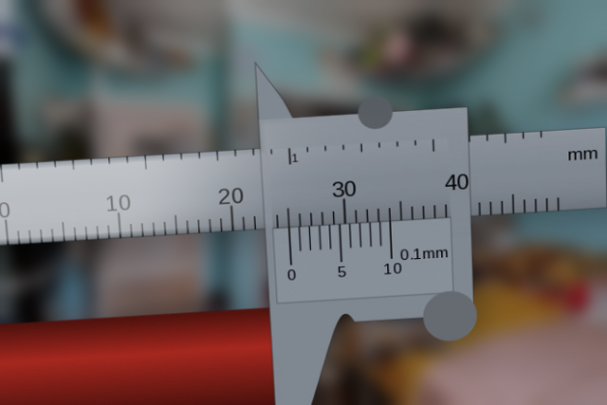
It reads 25.0 mm
